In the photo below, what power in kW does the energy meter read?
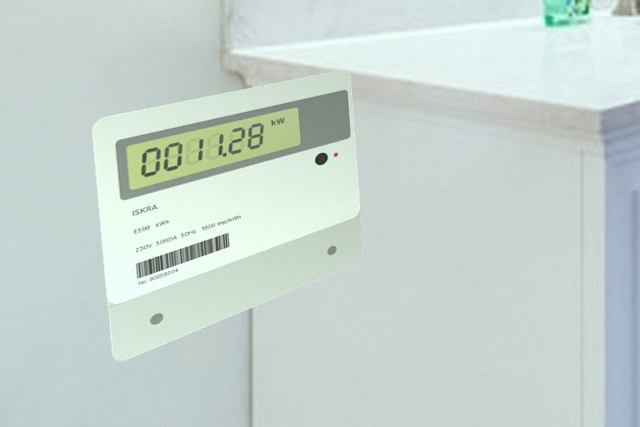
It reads 11.28 kW
